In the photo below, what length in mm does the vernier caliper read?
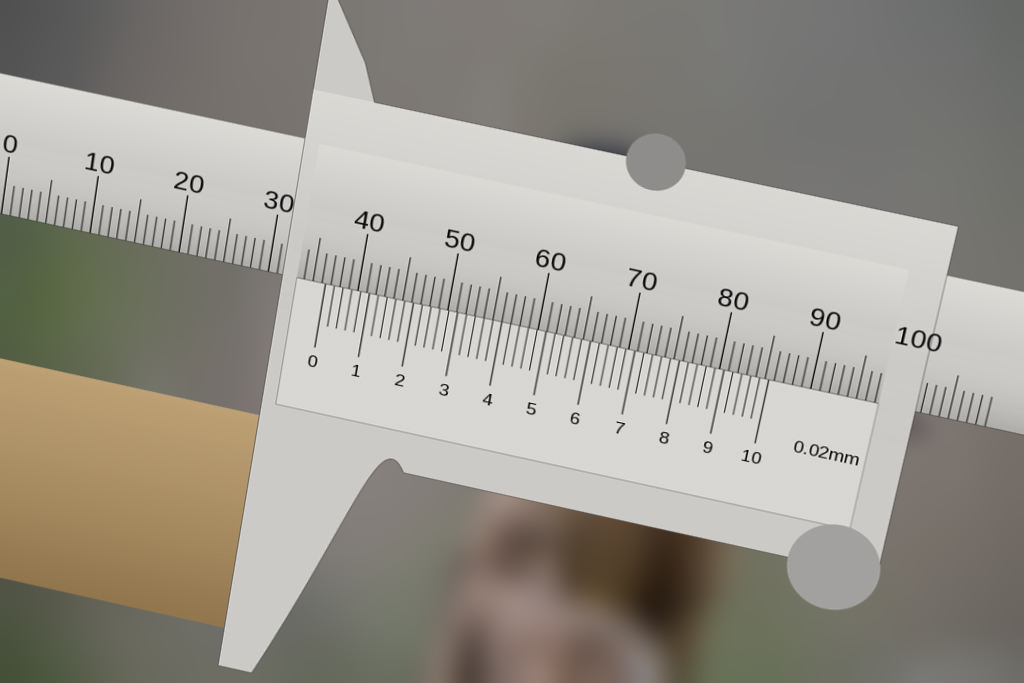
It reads 36.4 mm
